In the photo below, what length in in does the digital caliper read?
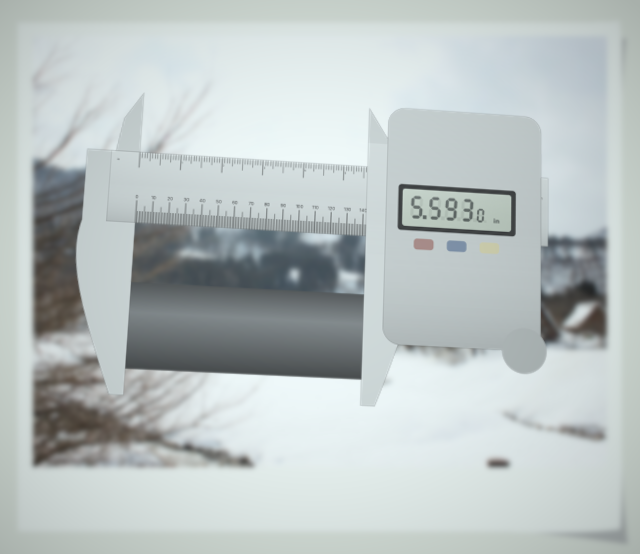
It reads 5.5930 in
